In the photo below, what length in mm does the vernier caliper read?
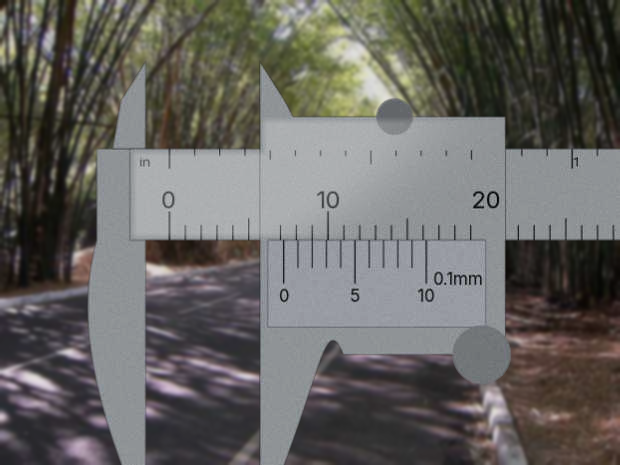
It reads 7.2 mm
